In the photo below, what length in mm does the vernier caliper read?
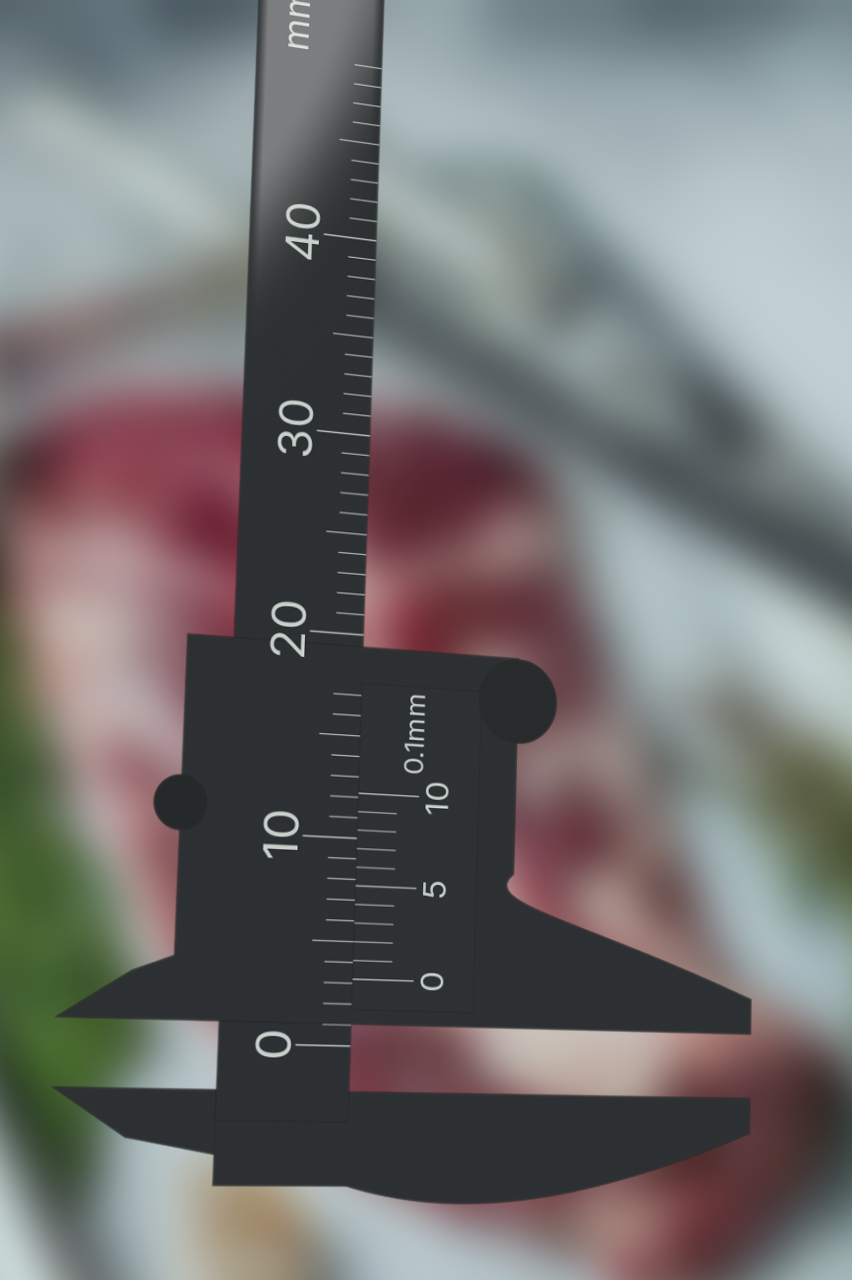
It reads 3.2 mm
